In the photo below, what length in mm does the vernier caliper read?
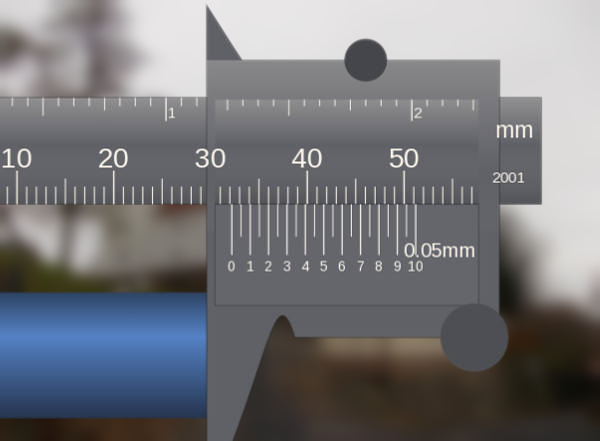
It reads 32.2 mm
